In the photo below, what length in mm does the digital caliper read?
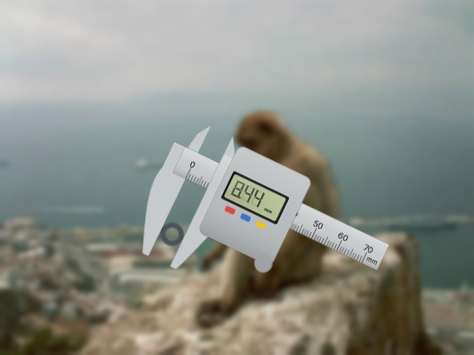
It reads 8.44 mm
